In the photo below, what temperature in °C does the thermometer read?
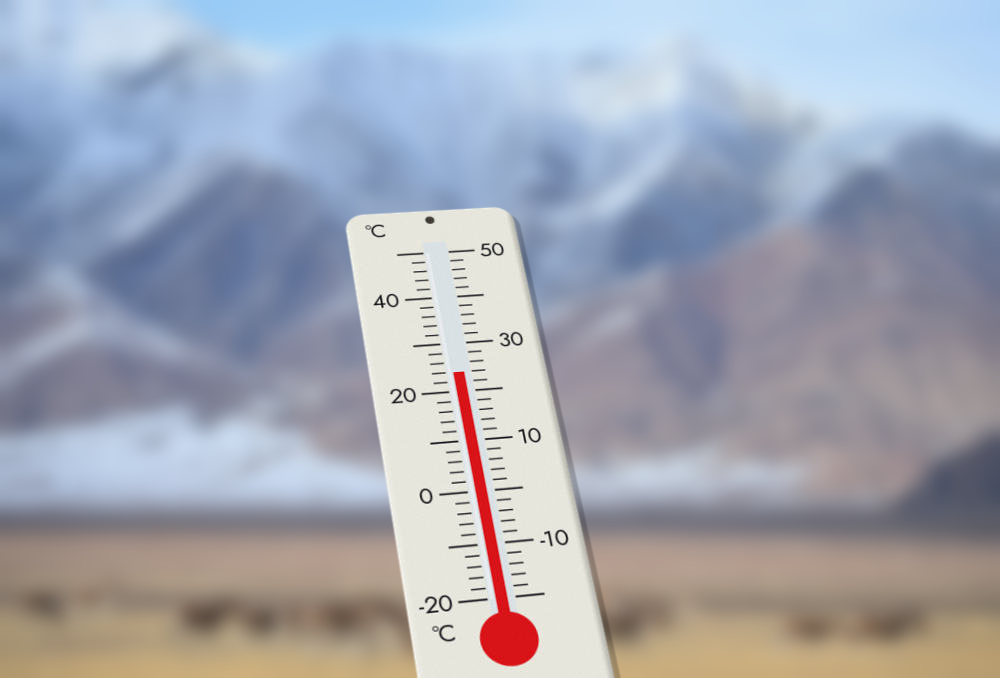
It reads 24 °C
